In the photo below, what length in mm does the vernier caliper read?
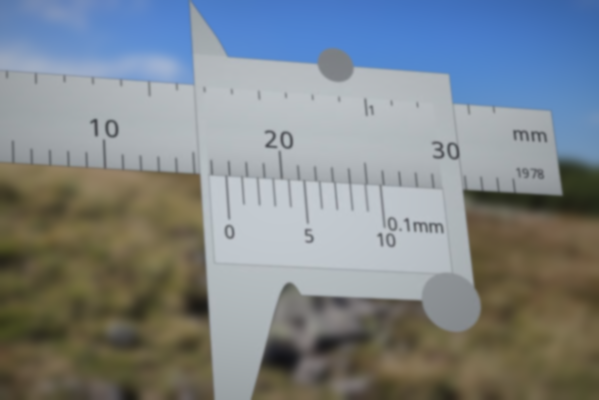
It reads 16.8 mm
